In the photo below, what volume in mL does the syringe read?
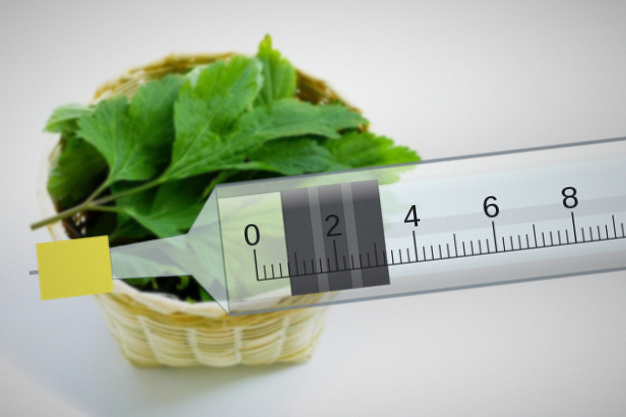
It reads 0.8 mL
